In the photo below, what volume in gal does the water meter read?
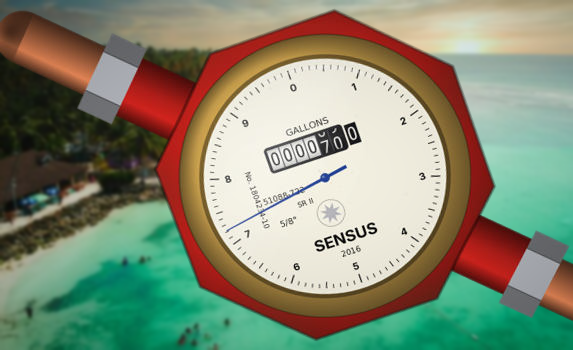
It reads 697.2 gal
